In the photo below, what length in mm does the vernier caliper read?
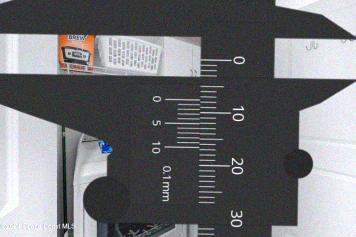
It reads 7.6 mm
